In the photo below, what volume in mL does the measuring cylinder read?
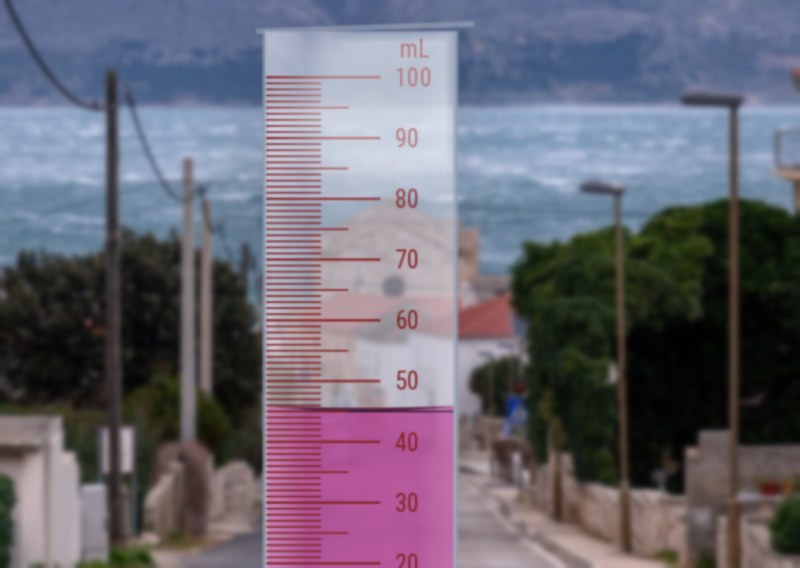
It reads 45 mL
